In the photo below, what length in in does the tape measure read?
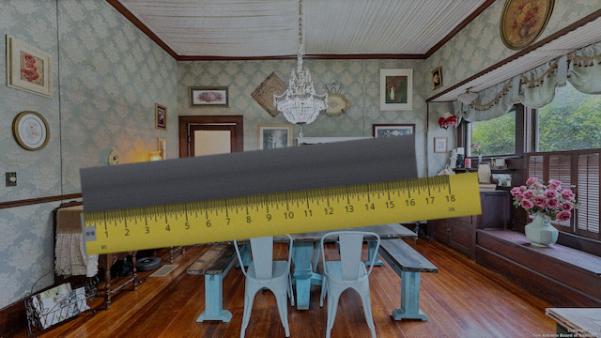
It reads 16.5 in
